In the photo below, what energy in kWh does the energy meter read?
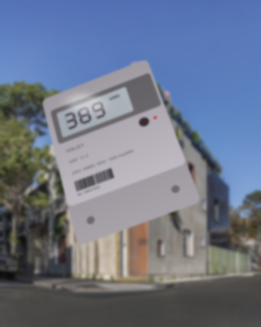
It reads 389 kWh
